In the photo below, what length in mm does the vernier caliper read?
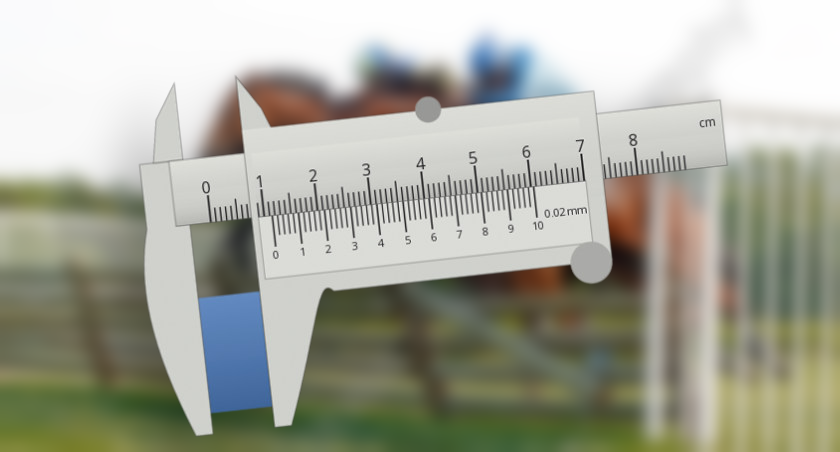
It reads 11.5 mm
